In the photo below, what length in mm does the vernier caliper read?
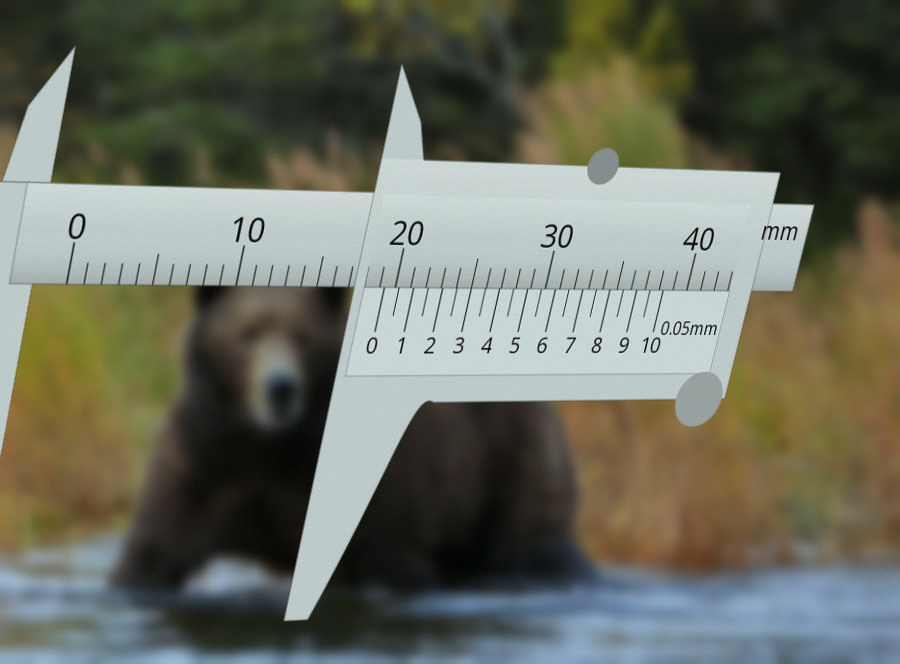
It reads 19.3 mm
